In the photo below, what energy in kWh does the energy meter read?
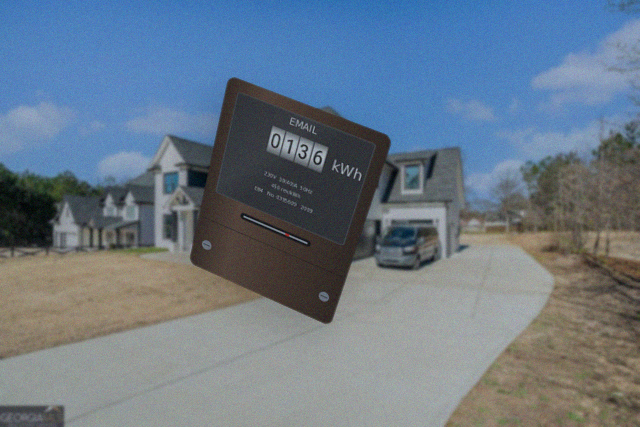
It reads 136 kWh
